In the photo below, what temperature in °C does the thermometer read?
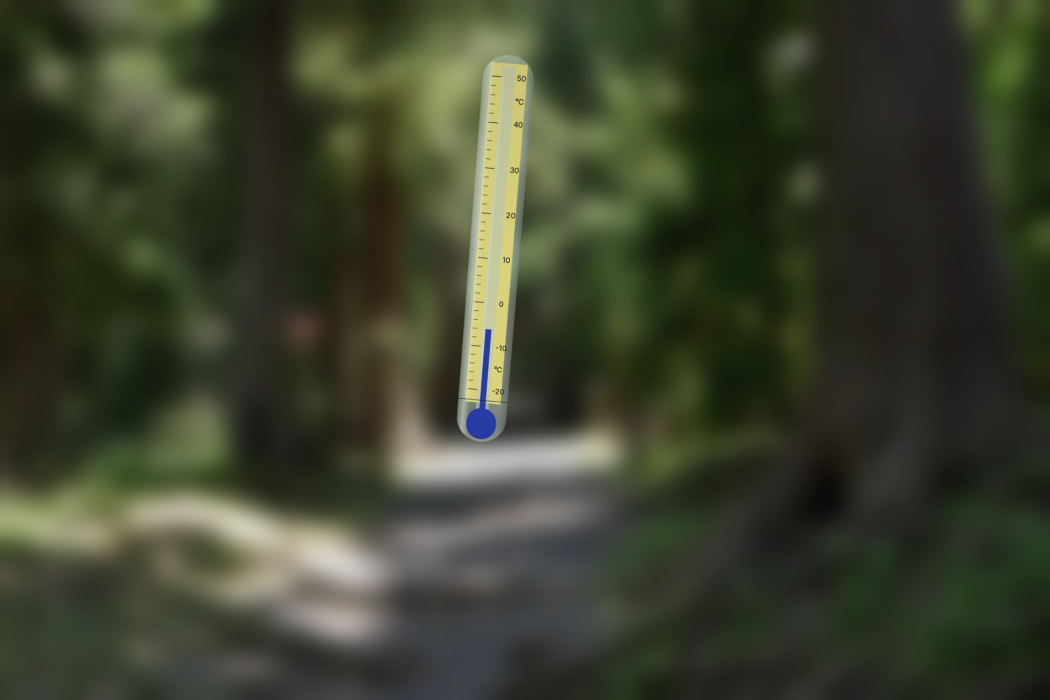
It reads -6 °C
